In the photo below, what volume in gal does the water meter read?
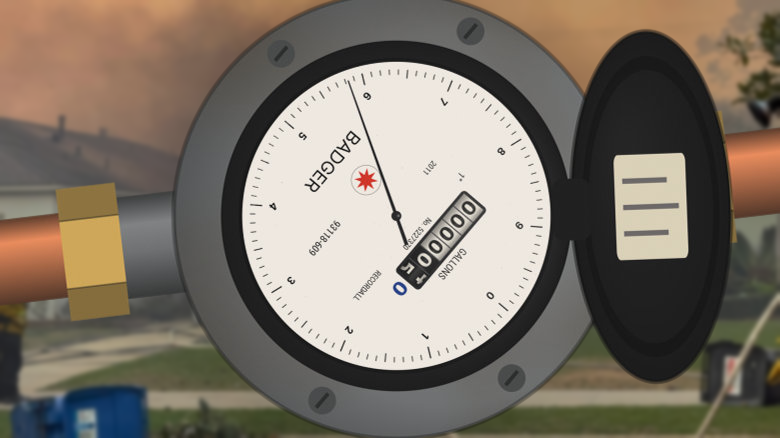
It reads 45.8 gal
